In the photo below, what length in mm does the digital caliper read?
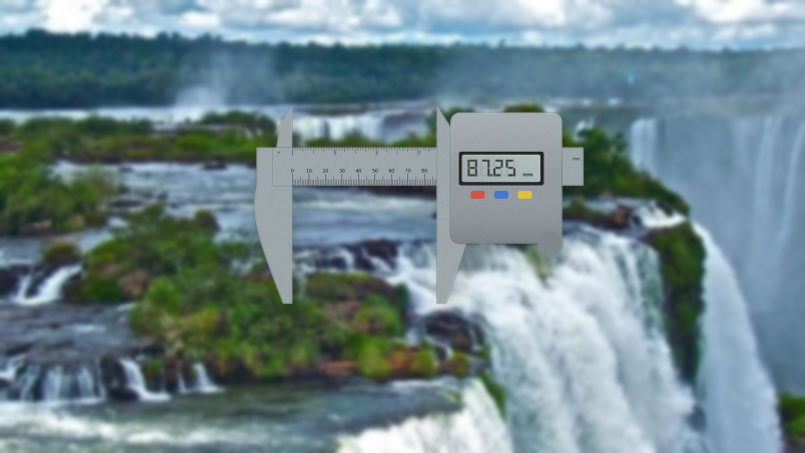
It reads 87.25 mm
